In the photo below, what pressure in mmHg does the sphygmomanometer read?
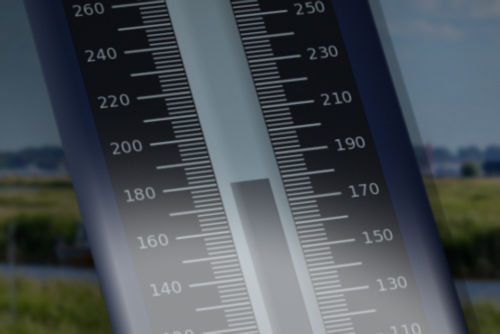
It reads 180 mmHg
